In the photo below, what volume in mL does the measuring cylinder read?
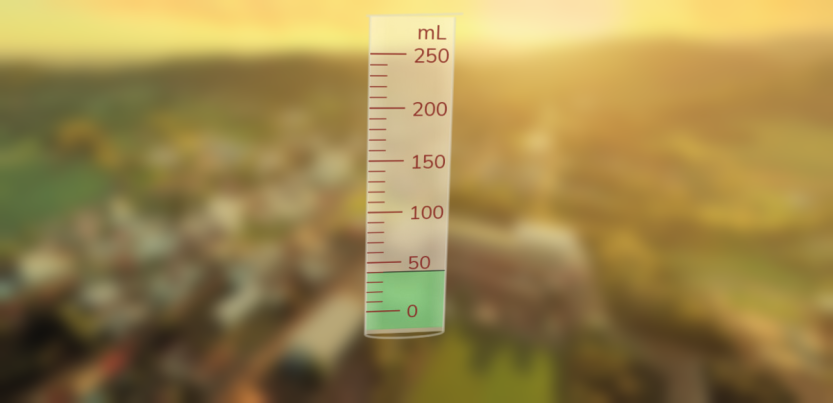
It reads 40 mL
